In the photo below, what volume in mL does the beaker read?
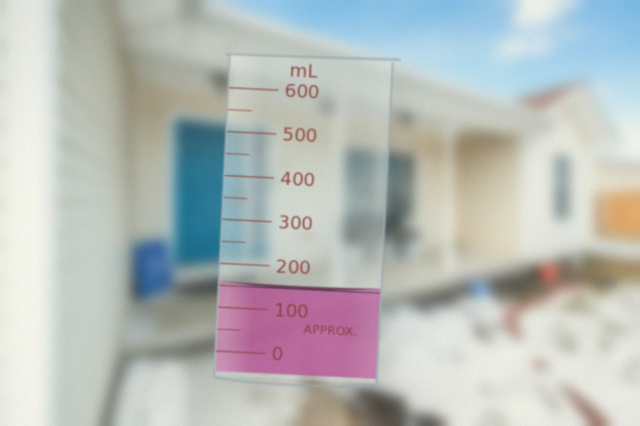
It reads 150 mL
